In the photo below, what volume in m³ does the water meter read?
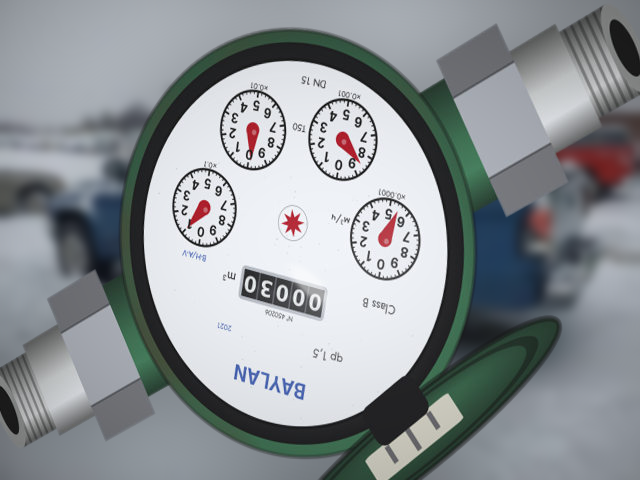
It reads 30.0985 m³
